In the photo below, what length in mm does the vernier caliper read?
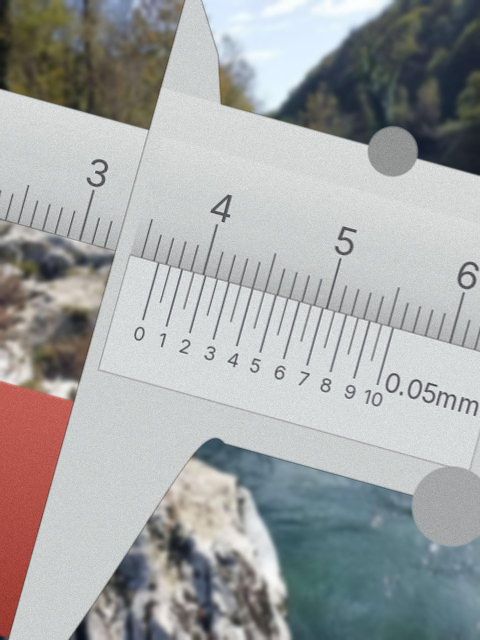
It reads 36.4 mm
